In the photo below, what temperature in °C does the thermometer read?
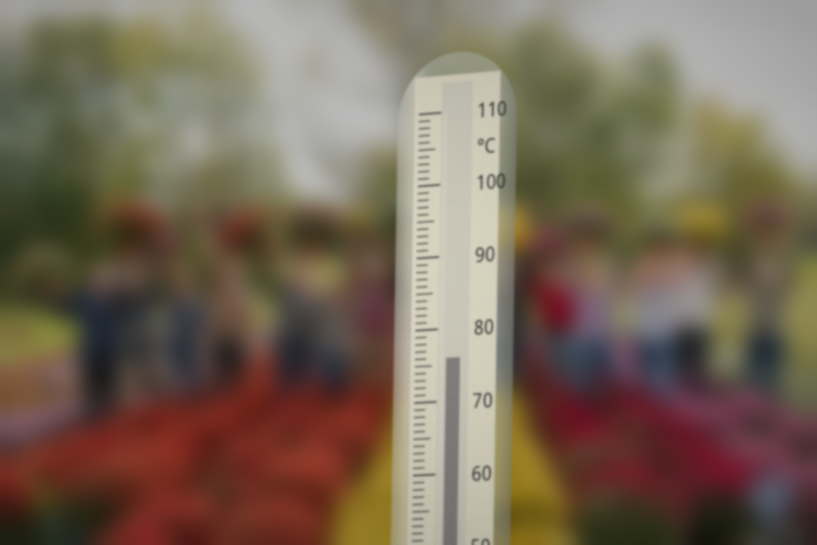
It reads 76 °C
